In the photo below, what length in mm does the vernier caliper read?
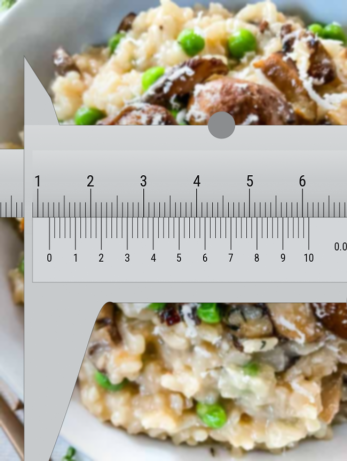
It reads 12.2 mm
